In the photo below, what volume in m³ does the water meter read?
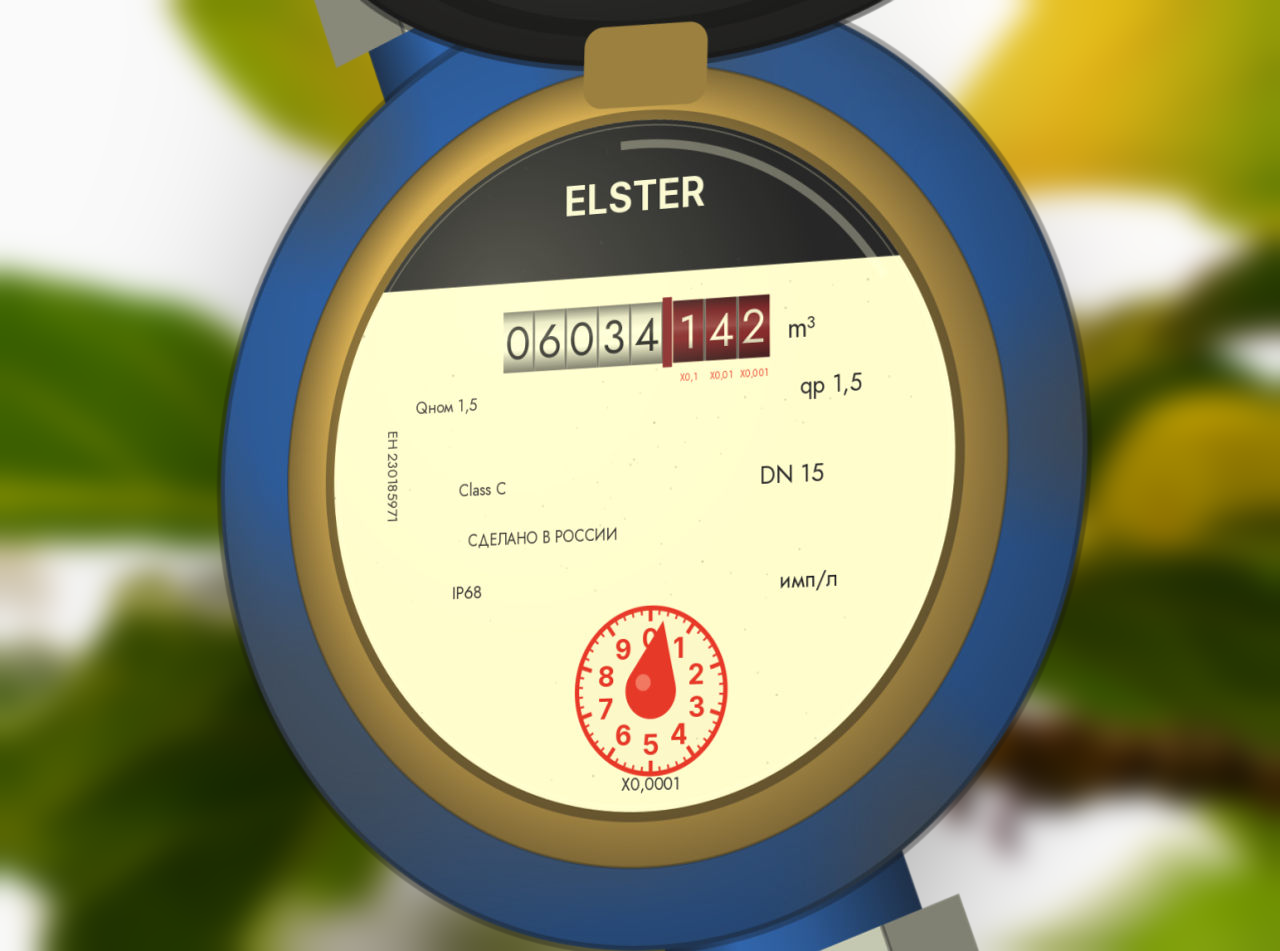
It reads 6034.1420 m³
